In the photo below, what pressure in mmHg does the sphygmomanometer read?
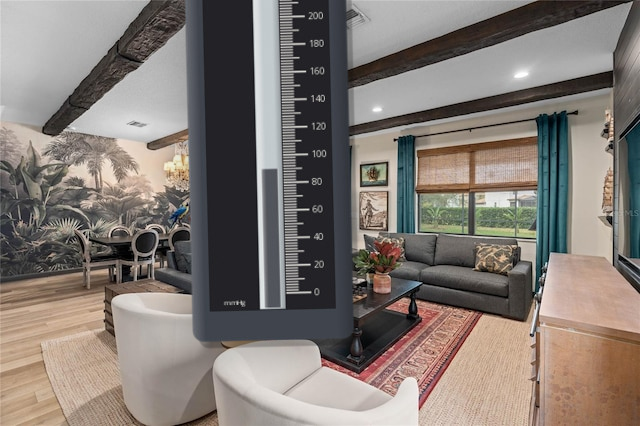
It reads 90 mmHg
